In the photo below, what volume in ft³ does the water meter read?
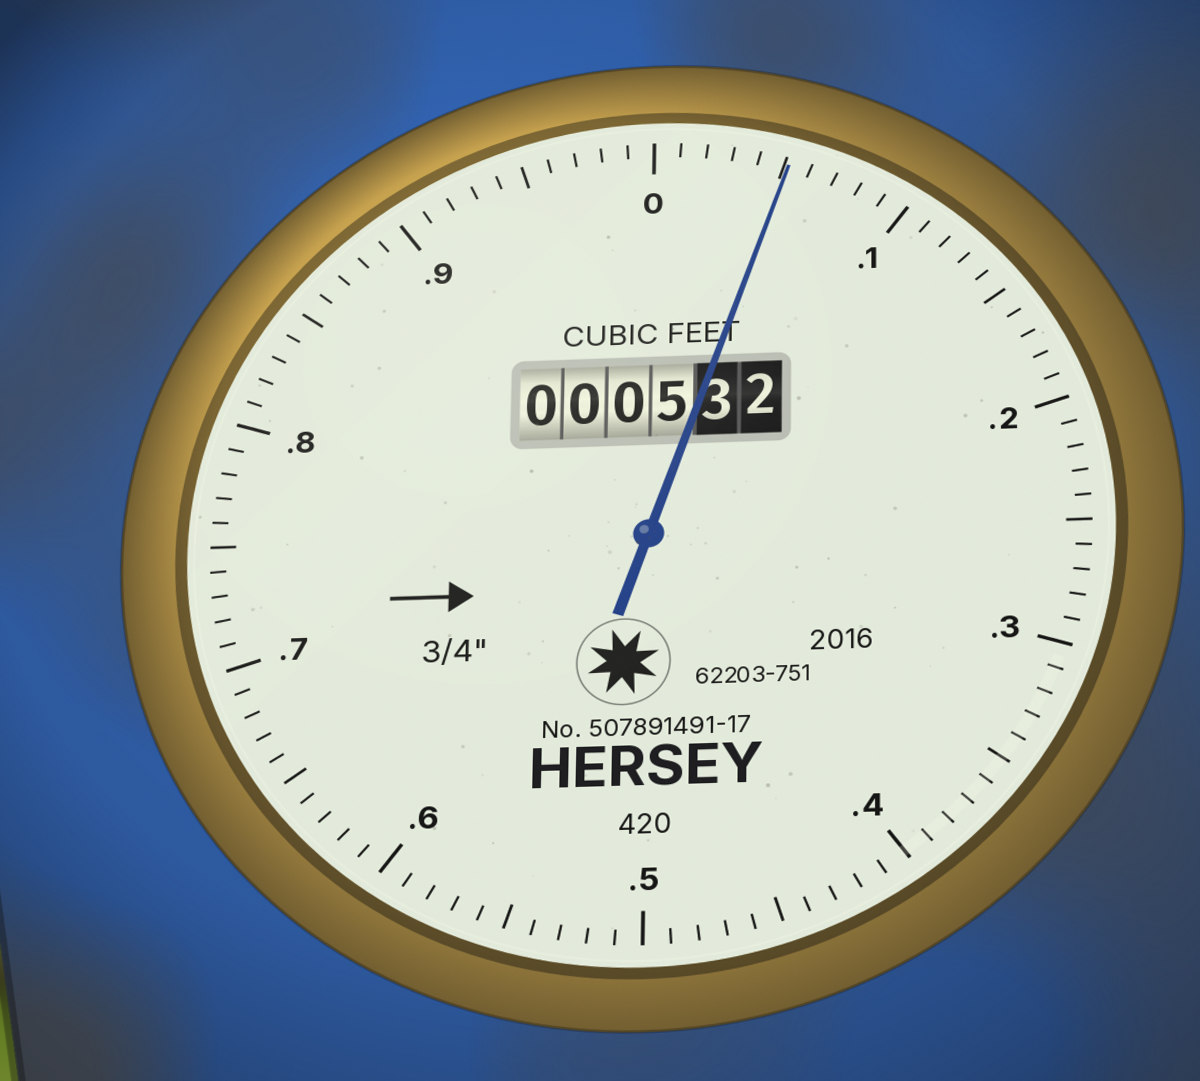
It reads 532.05 ft³
